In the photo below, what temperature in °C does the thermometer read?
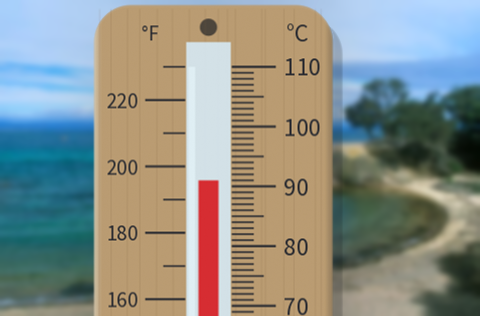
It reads 91 °C
